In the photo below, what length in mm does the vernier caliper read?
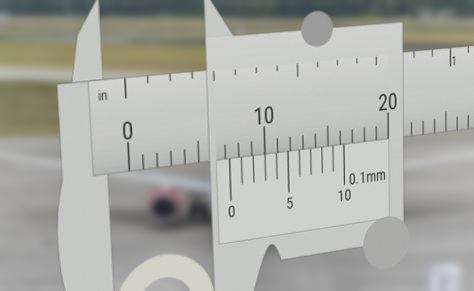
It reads 7.3 mm
